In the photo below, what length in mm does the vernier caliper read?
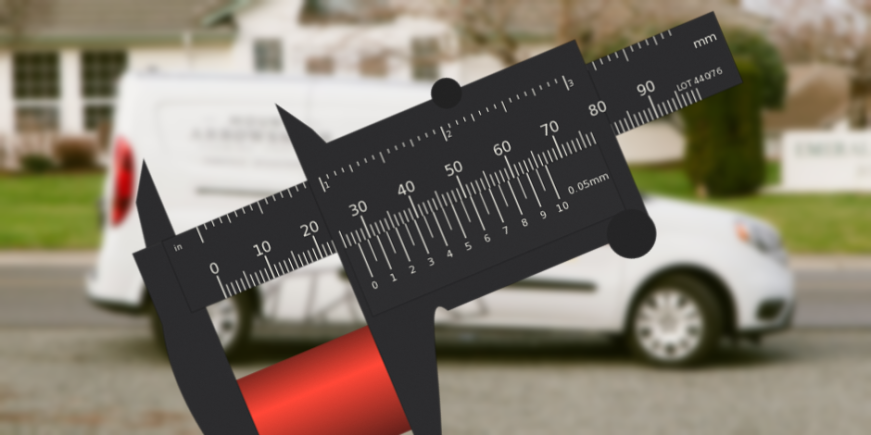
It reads 27.5 mm
